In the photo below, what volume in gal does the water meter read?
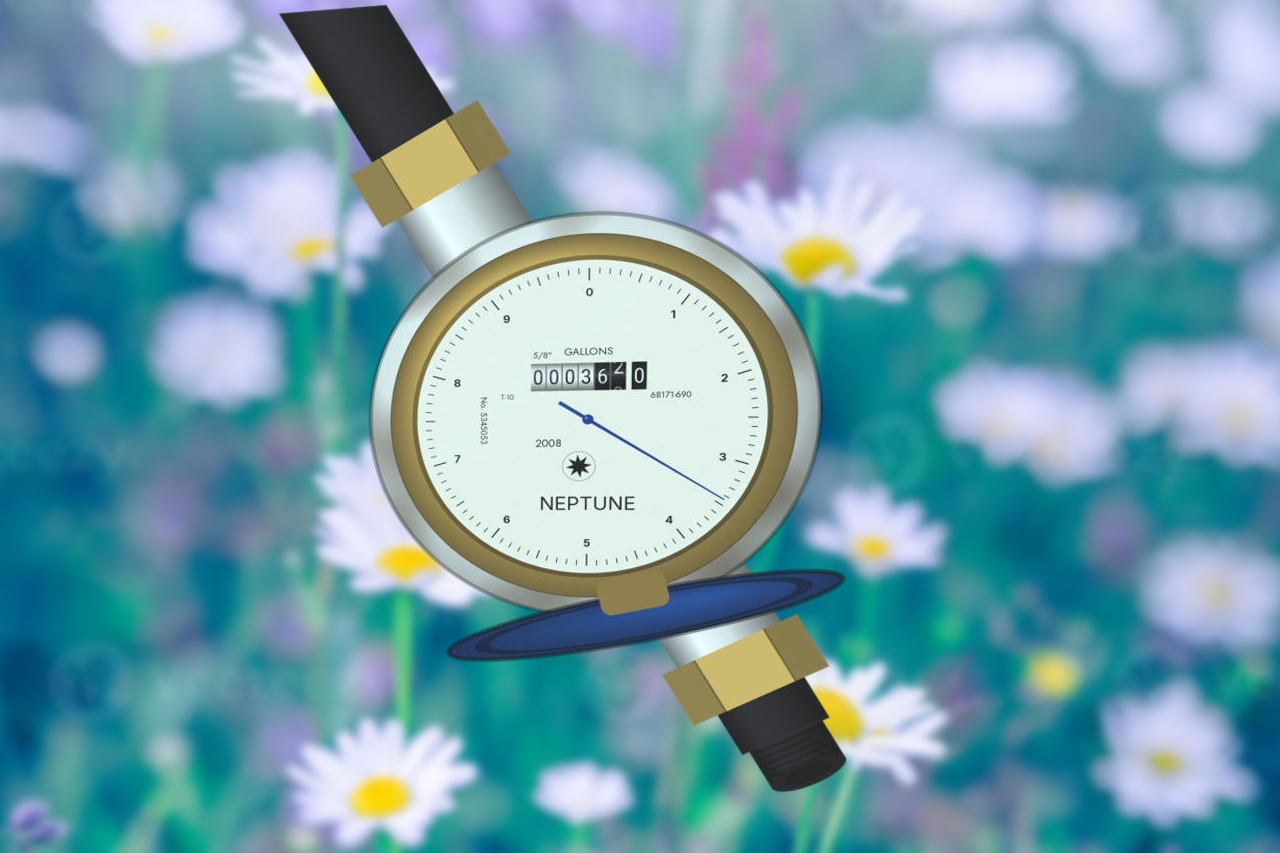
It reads 3623.4 gal
